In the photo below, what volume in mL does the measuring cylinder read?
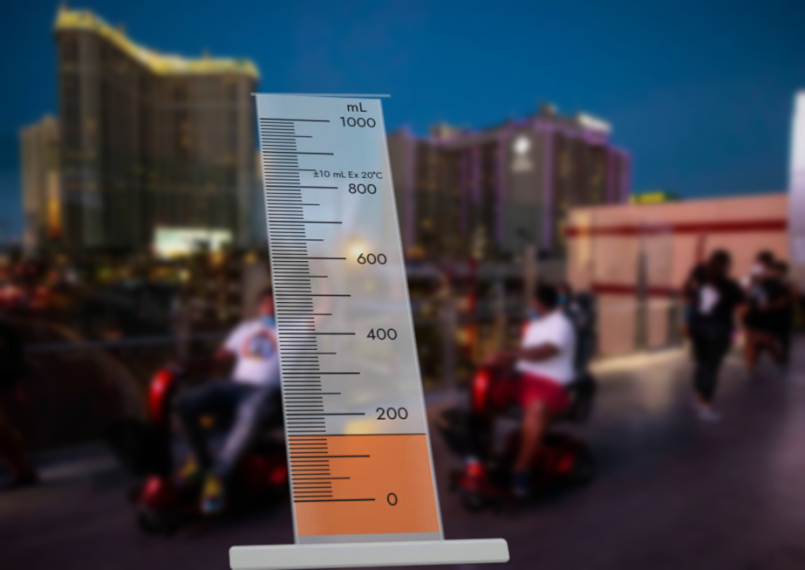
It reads 150 mL
